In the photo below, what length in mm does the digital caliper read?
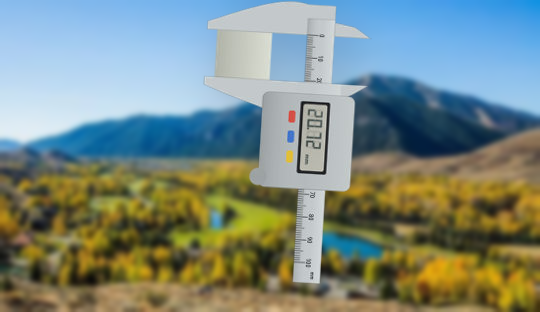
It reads 20.72 mm
